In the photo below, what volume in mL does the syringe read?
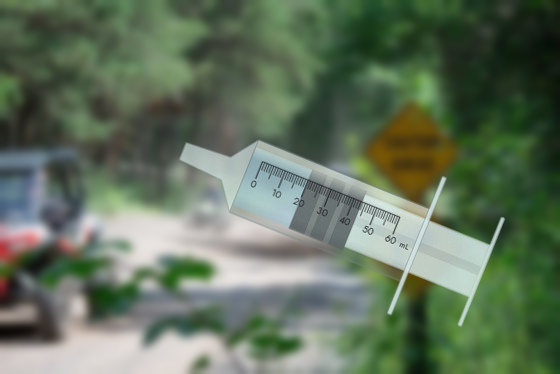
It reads 20 mL
